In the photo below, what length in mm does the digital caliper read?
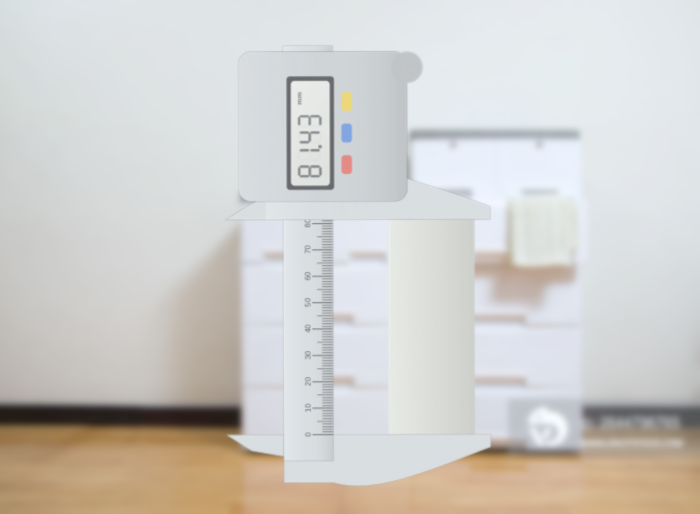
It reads 81.43 mm
